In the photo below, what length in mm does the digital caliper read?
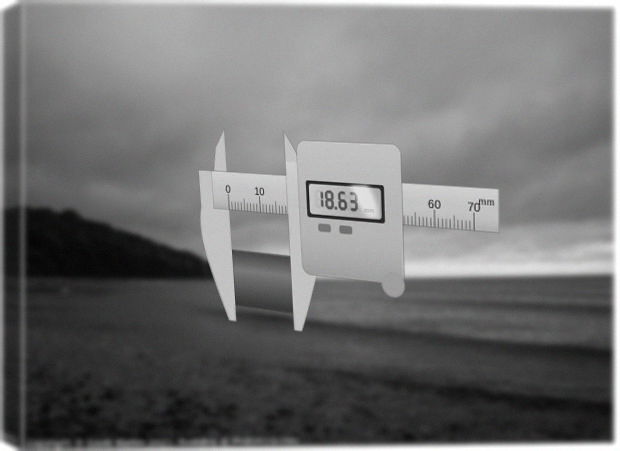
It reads 18.63 mm
